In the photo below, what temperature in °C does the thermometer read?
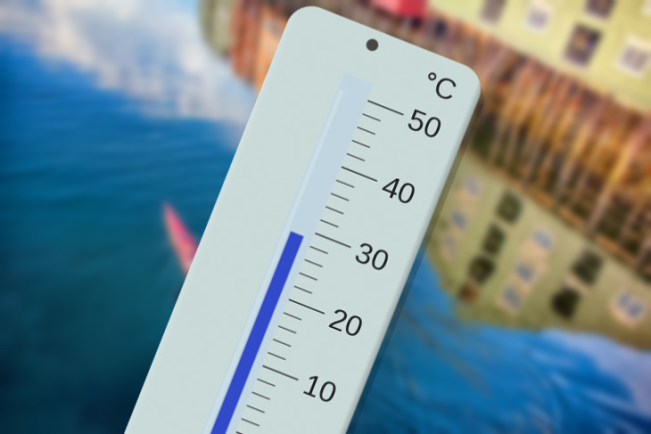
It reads 29 °C
